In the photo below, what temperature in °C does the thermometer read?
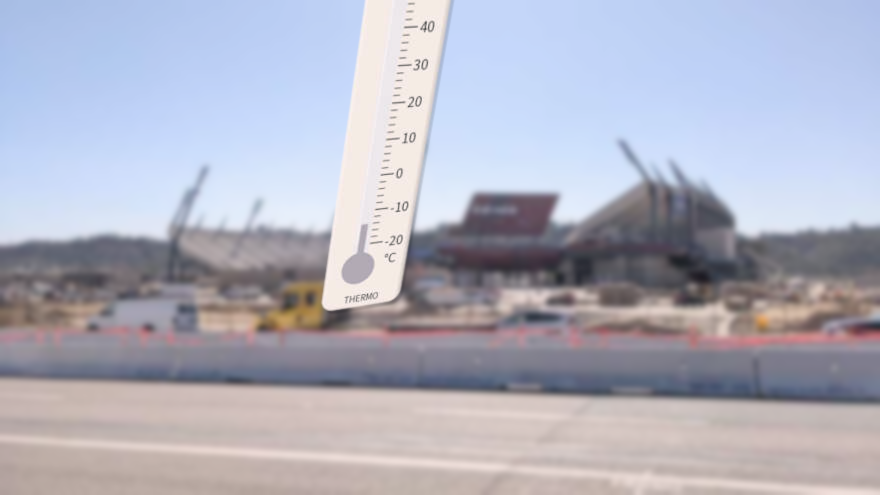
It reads -14 °C
